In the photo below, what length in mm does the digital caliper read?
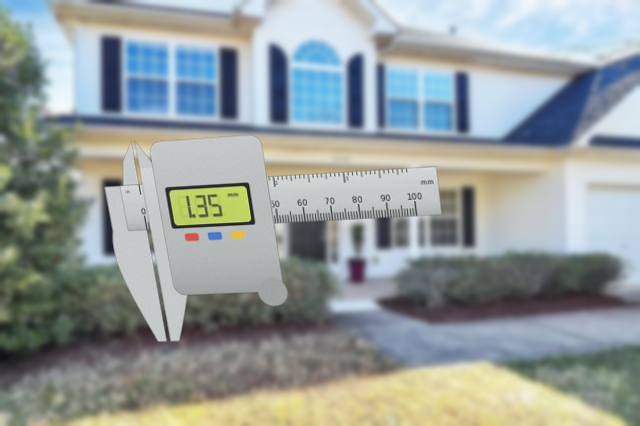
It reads 1.35 mm
